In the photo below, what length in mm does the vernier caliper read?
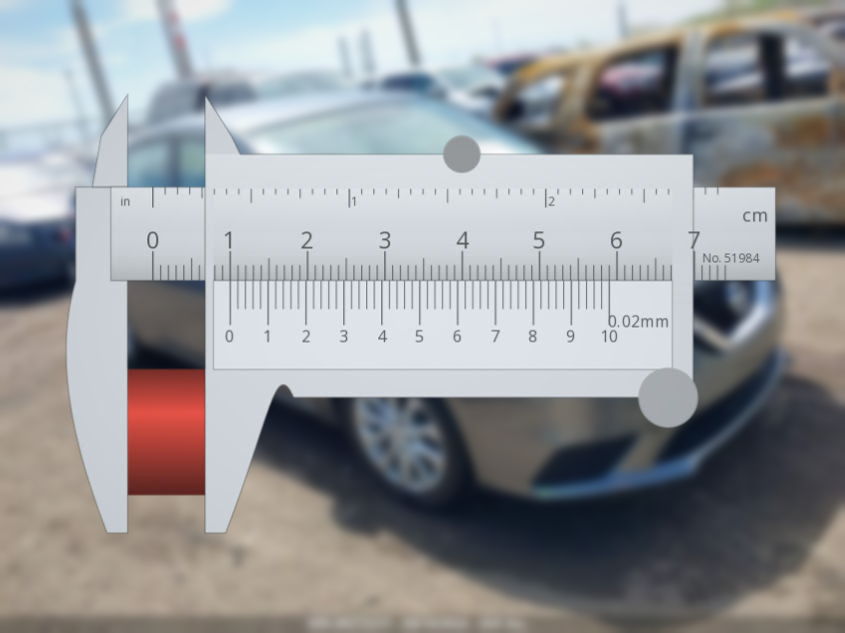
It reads 10.0 mm
